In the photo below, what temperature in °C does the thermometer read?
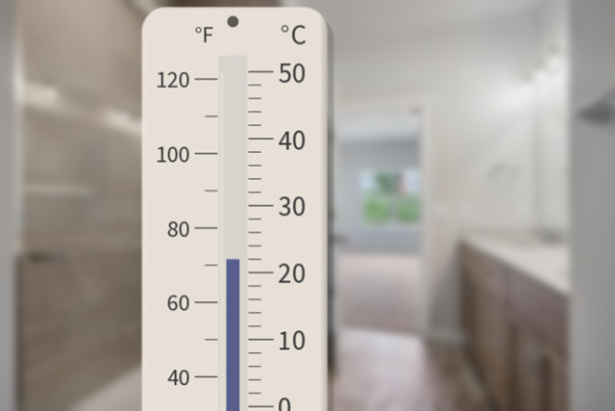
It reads 22 °C
